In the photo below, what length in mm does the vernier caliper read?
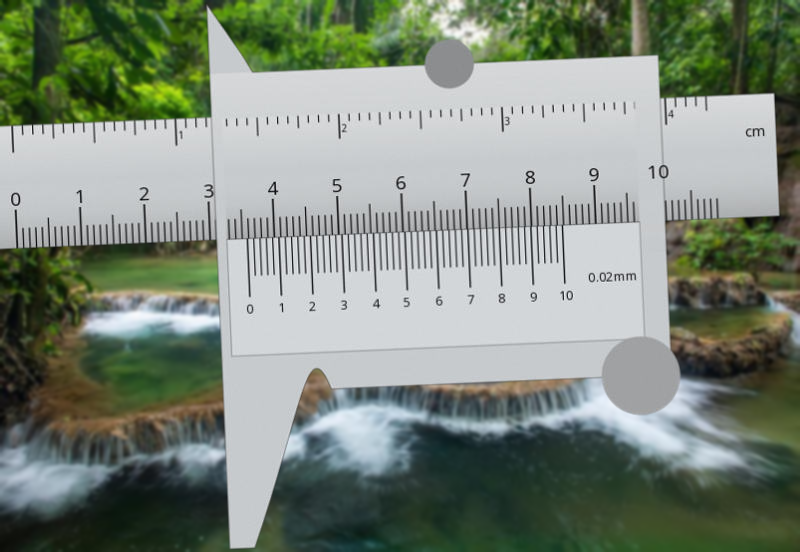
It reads 35.8 mm
